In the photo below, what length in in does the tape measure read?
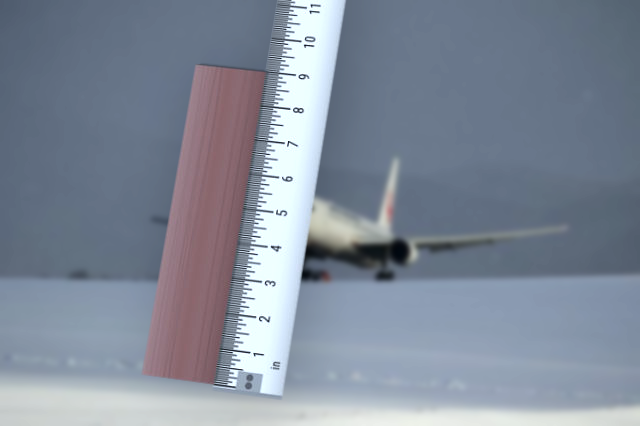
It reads 9 in
